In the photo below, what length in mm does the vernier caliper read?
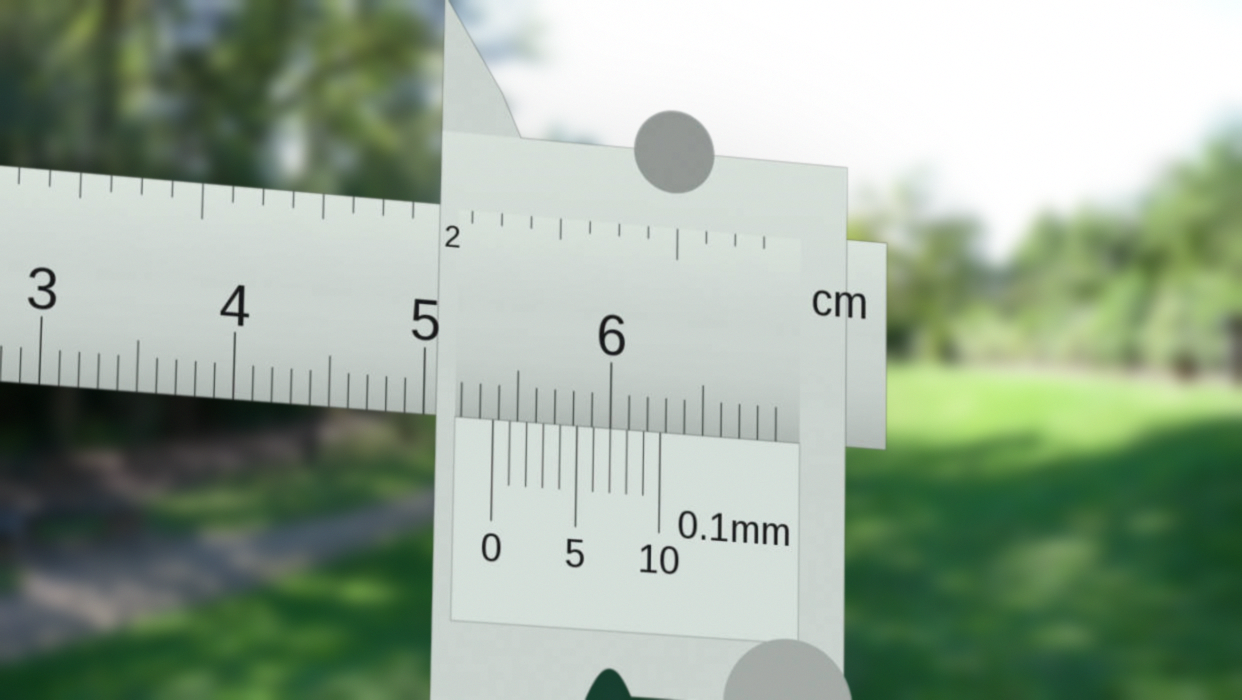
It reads 53.7 mm
